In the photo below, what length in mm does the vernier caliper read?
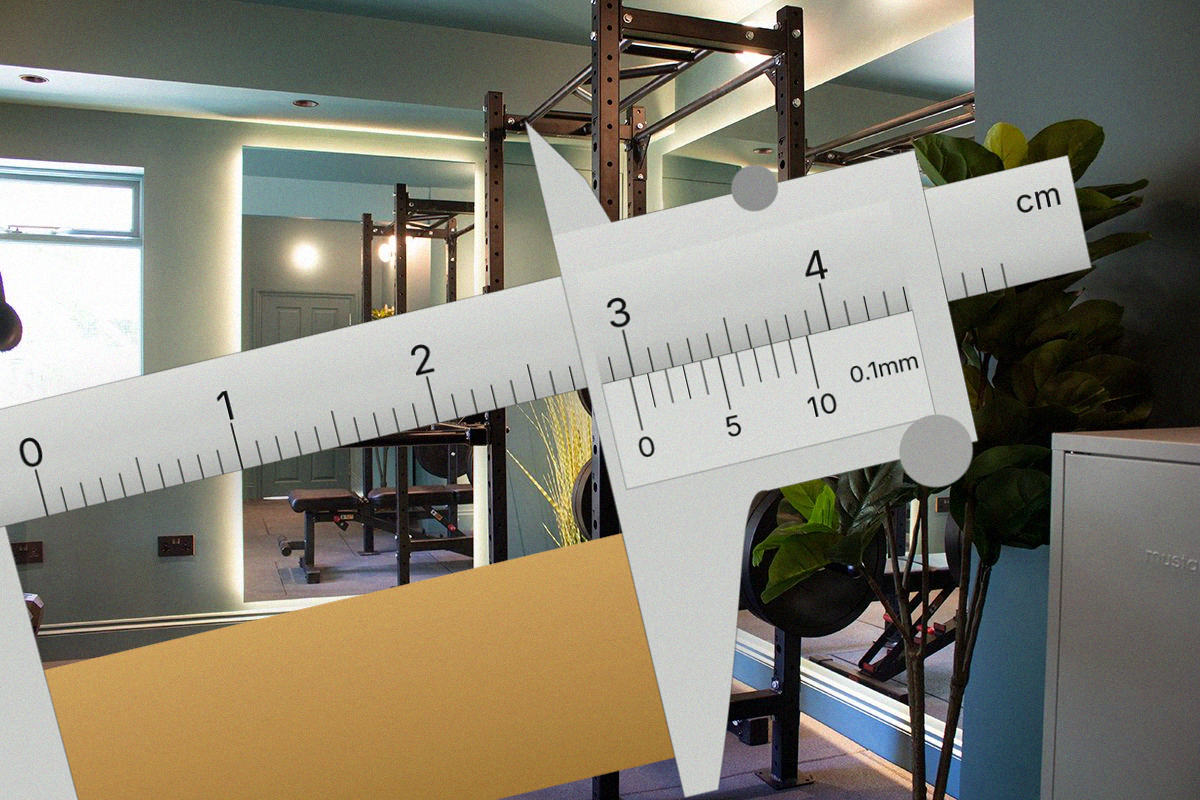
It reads 29.8 mm
